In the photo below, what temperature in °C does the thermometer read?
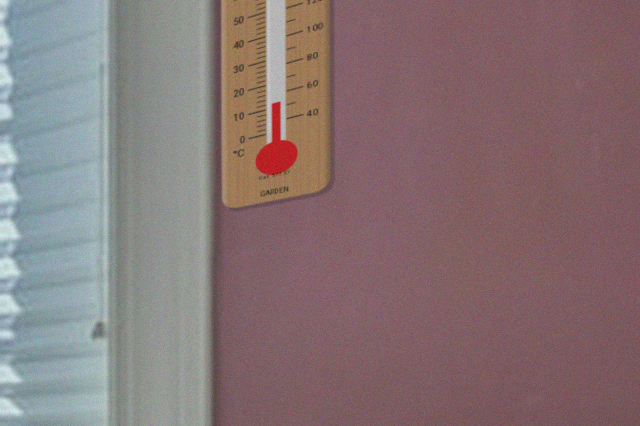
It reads 12 °C
